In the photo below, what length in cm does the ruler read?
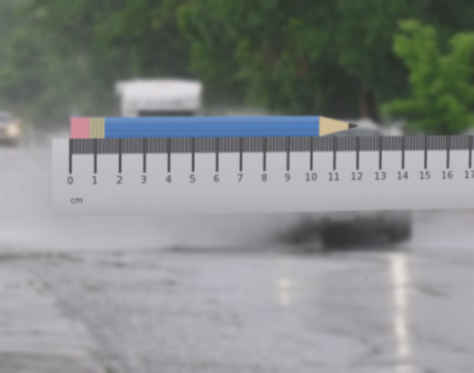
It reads 12 cm
